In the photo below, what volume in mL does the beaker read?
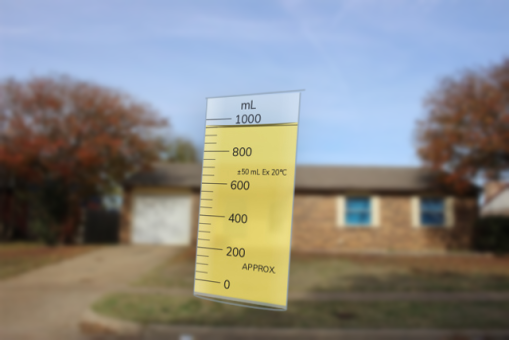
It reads 950 mL
